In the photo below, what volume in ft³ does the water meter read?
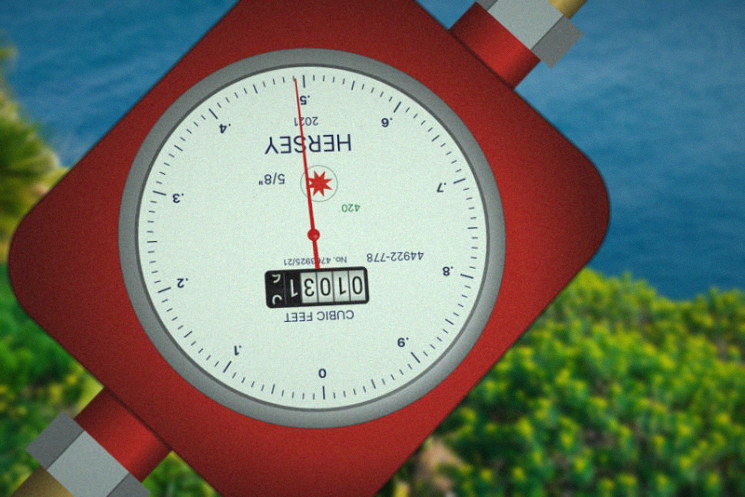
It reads 10315.49 ft³
